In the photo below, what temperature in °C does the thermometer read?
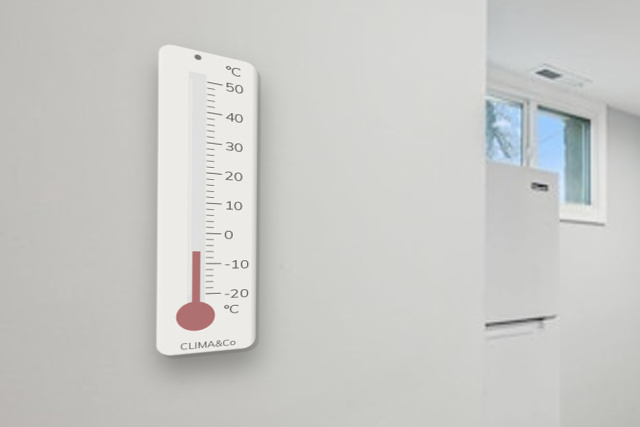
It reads -6 °C
